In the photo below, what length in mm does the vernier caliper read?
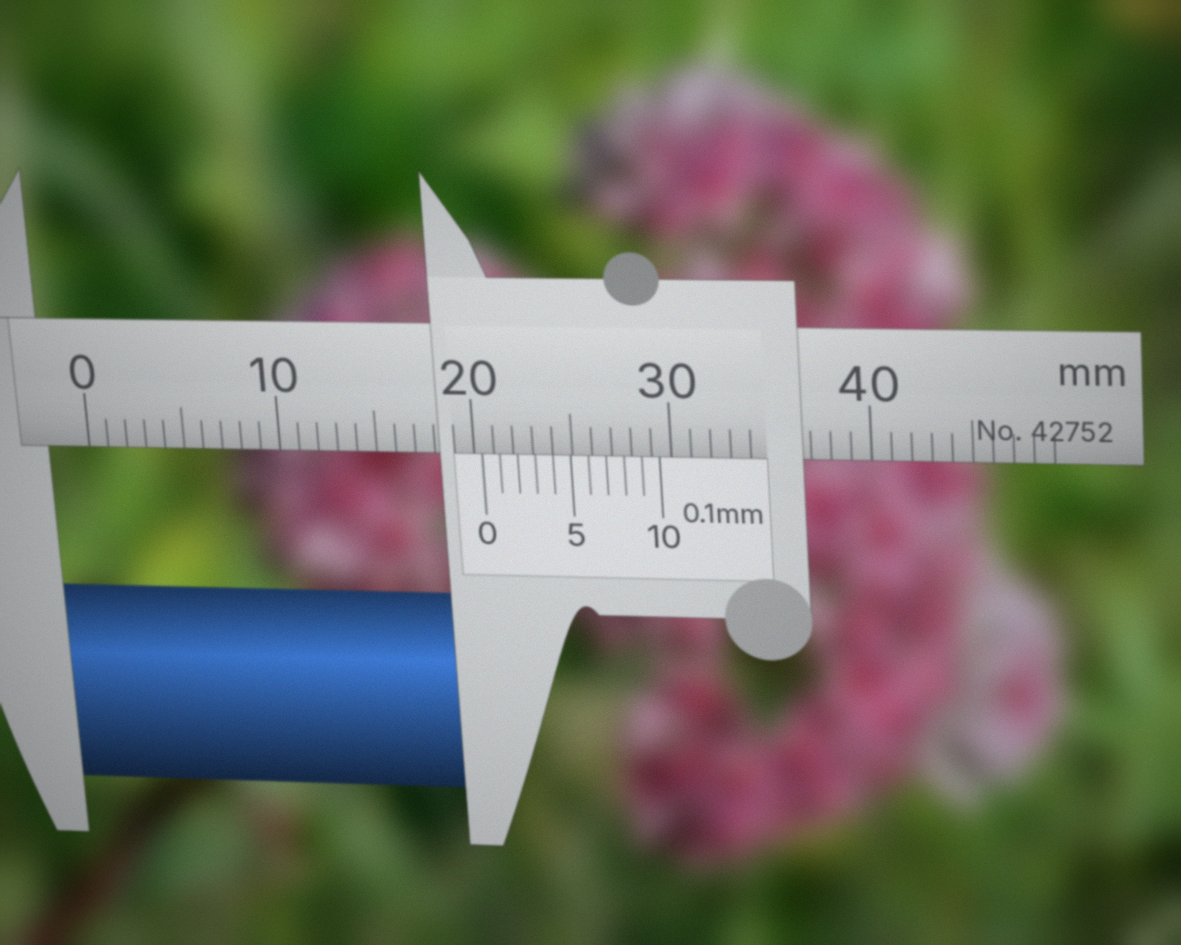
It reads 20.4 mm
